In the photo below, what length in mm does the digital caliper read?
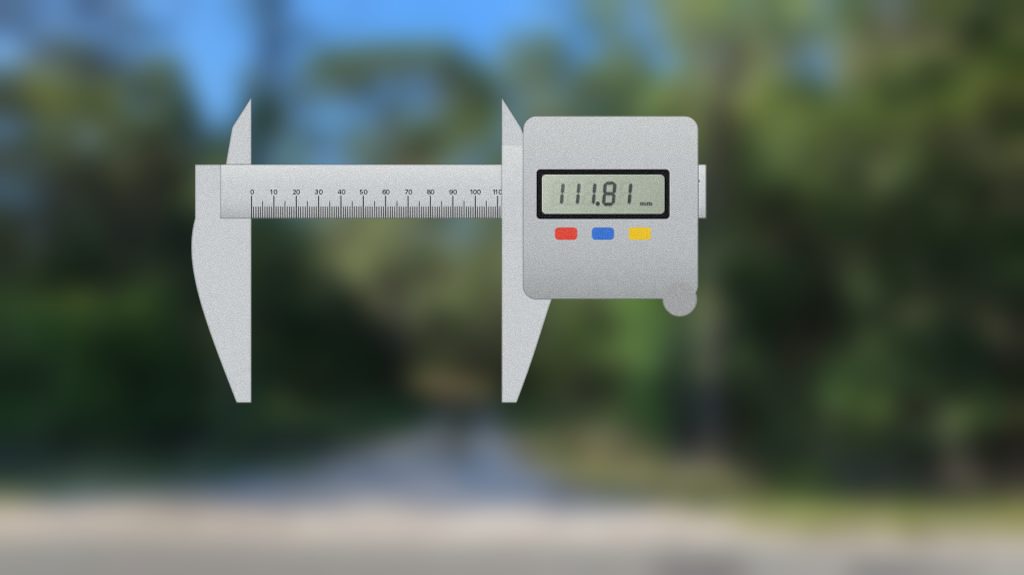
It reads 111.81 mm
